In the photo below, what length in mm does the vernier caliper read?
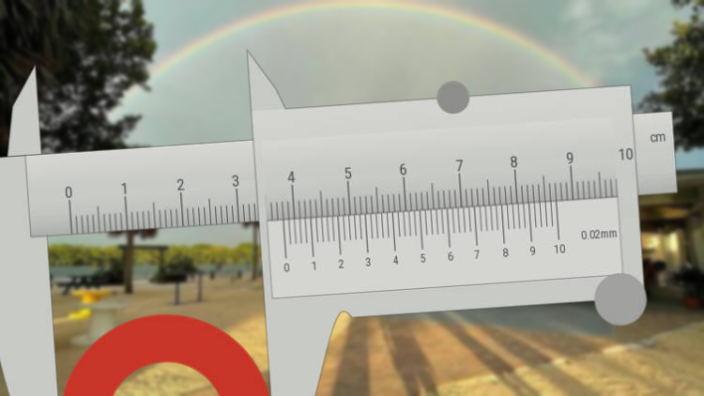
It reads 38.0 mm
